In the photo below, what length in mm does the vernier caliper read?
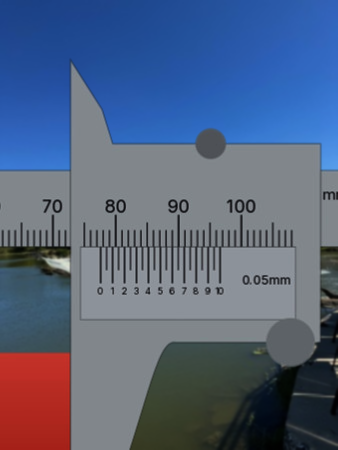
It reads 77.6 mm
